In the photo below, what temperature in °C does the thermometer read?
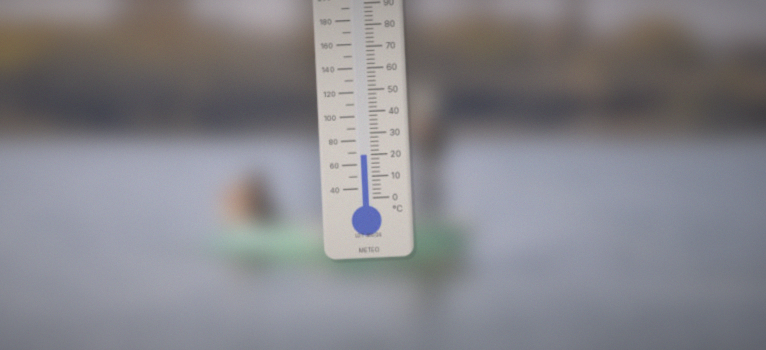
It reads 20 °C
